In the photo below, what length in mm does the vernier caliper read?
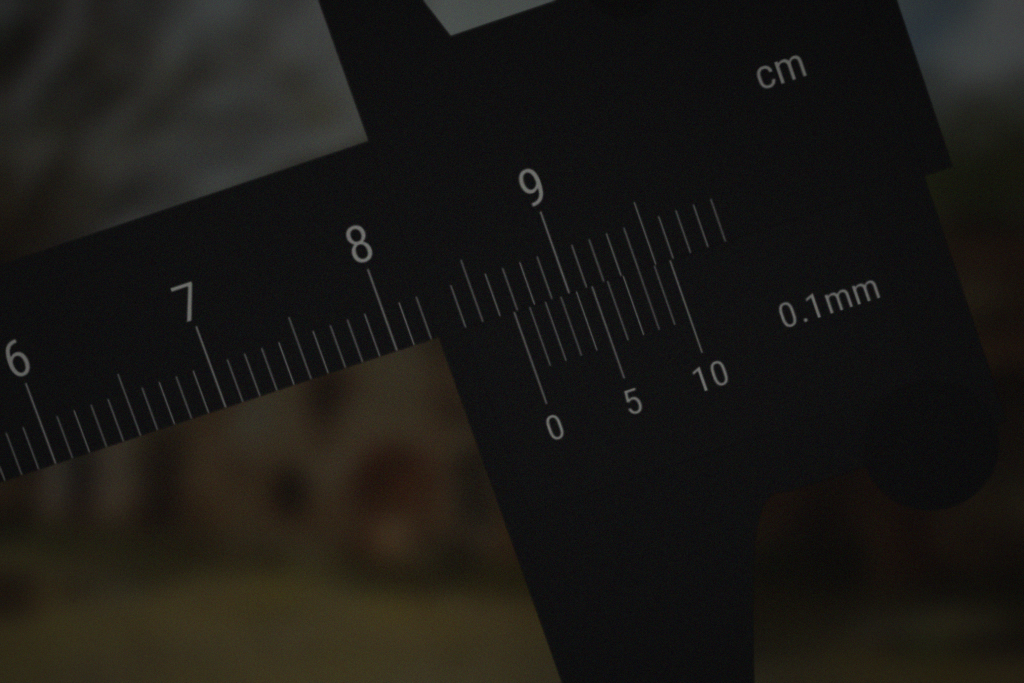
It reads 86.8 mm
